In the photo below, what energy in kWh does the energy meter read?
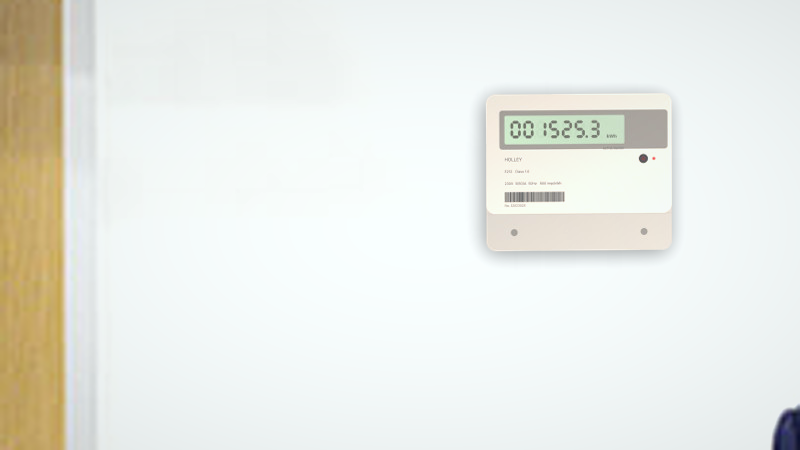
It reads 1525.3 kWh
